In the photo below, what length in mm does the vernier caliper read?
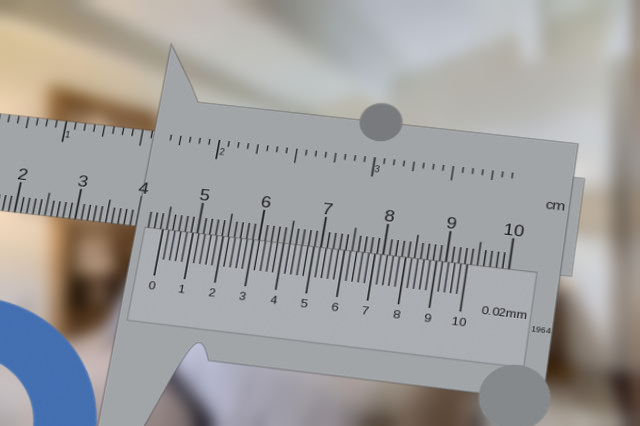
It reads 44.4 mm
